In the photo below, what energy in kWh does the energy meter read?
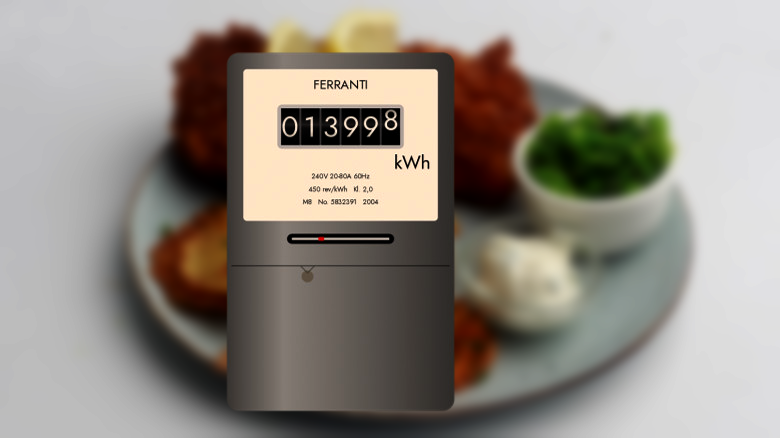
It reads 13998 kWh
